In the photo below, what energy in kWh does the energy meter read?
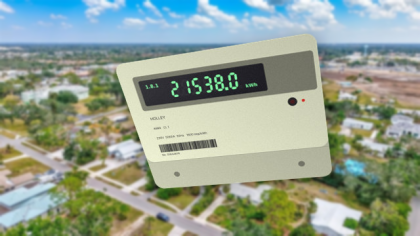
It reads 21538.0 kWh
